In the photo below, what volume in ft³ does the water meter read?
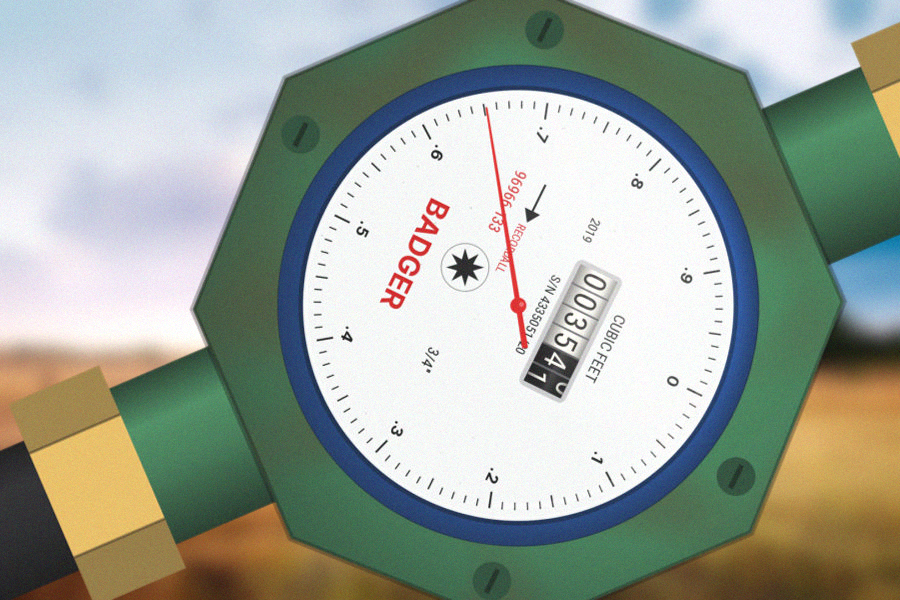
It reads 3540.65 ft³
